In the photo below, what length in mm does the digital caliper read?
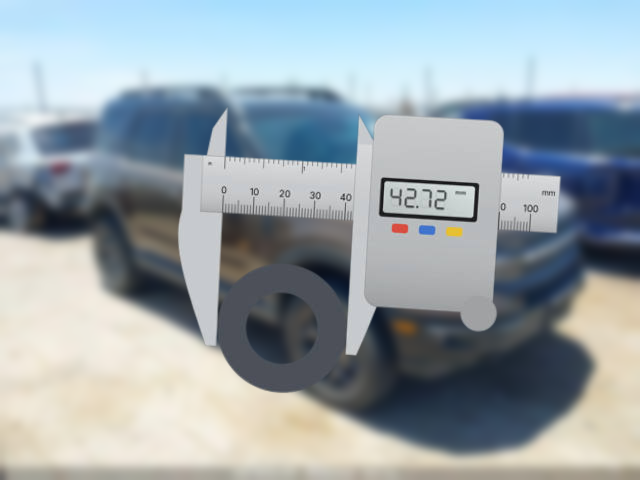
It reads 42.72 mm
